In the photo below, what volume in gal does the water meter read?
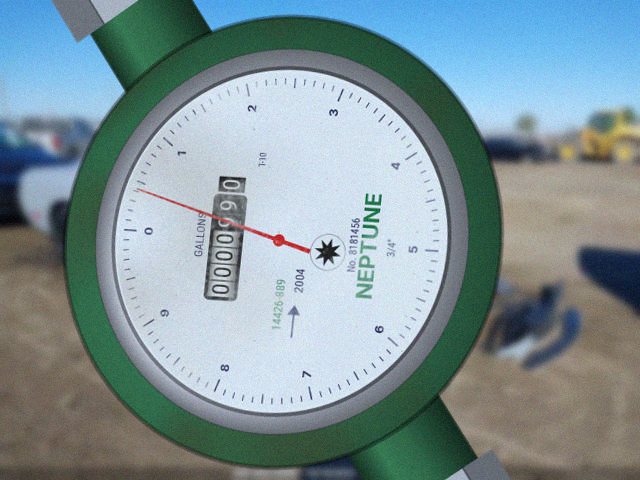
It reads 990.4 gal
